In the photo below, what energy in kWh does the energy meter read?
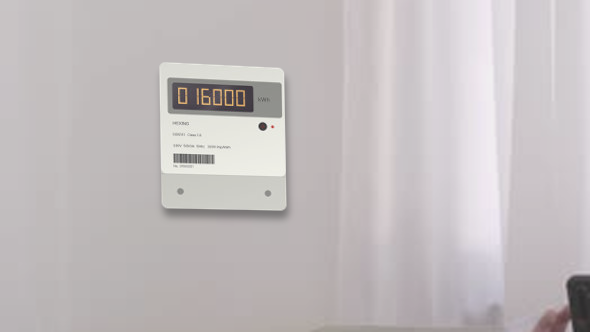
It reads 16000 kWh
